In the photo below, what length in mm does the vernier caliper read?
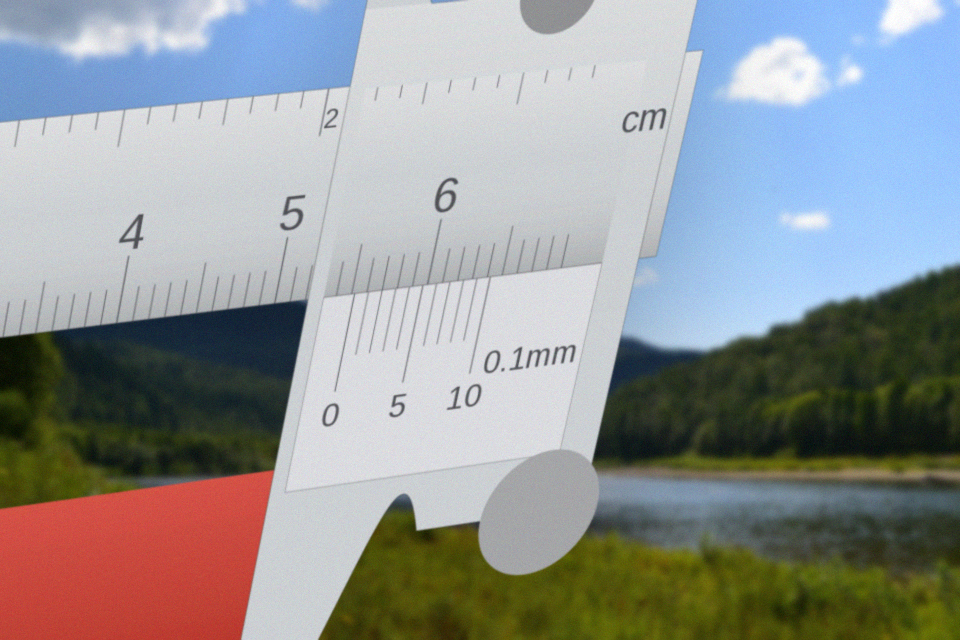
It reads 55.2 mm
